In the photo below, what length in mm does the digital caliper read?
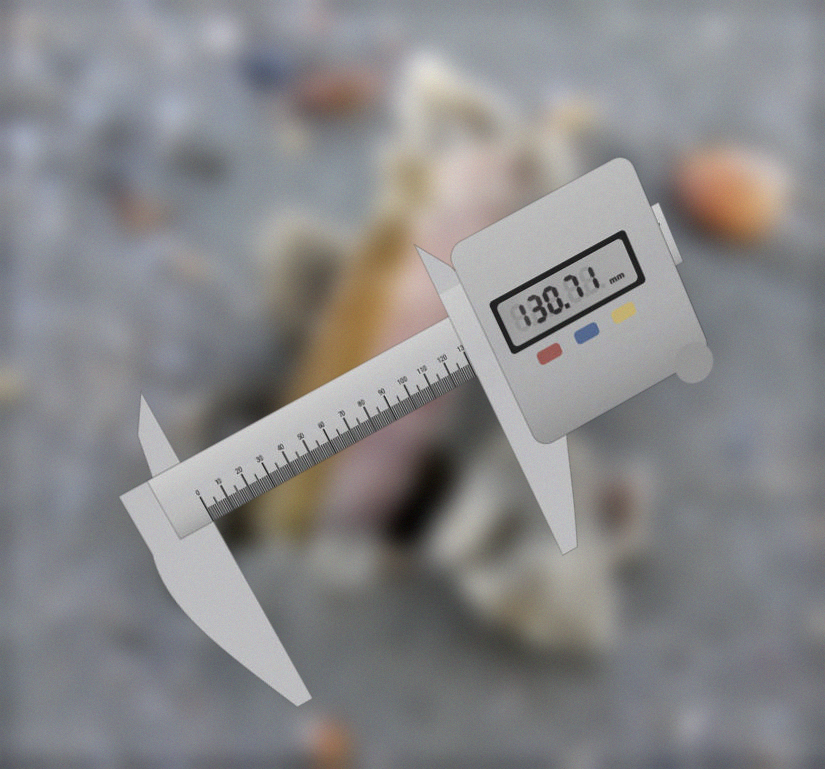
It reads 130.71 mm
